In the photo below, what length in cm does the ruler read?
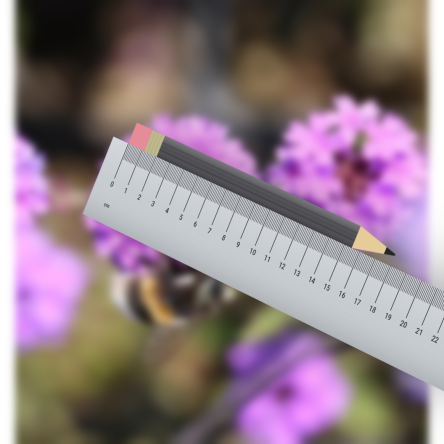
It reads 18 cm
